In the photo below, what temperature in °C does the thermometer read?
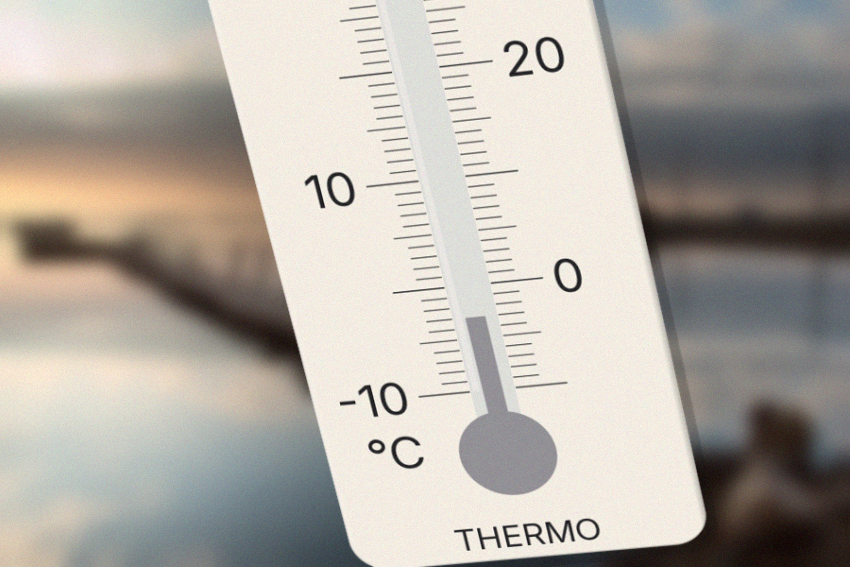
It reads -3 °C
